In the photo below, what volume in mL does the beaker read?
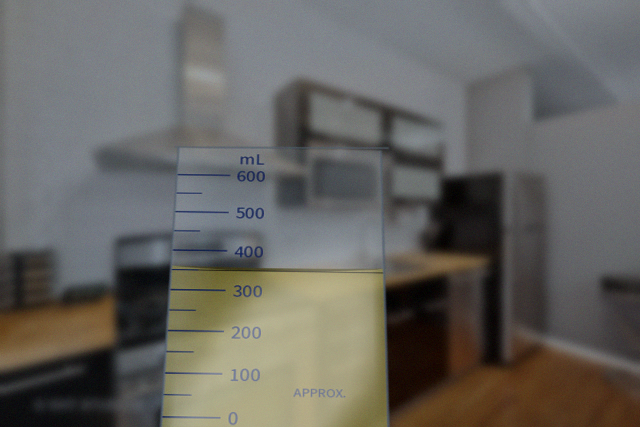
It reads 350 mL
